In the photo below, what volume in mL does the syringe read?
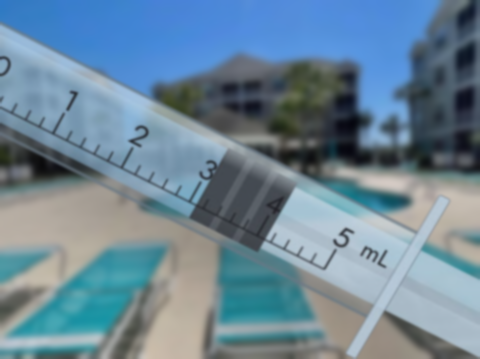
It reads 3.1 mL
